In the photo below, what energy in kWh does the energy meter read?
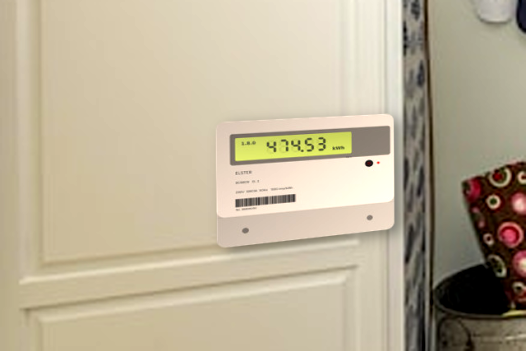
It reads 474.53 kWh
